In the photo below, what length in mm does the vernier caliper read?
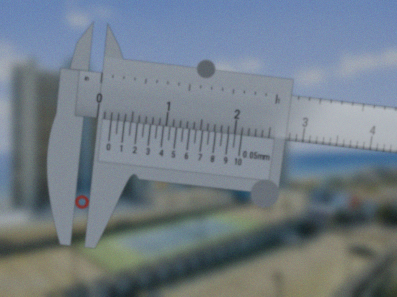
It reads 2.0 mm
